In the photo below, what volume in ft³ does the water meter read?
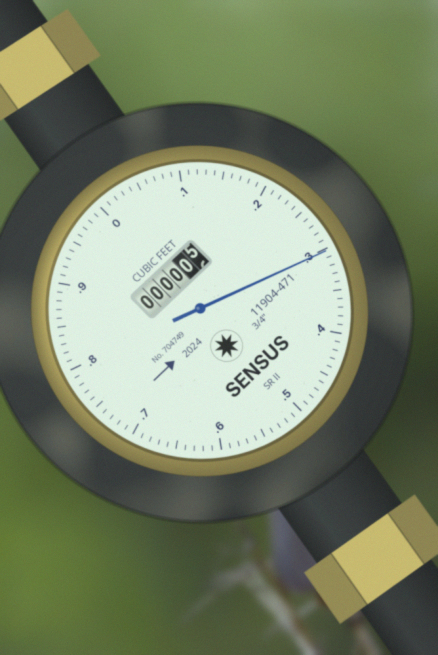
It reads 5.30 ft³
